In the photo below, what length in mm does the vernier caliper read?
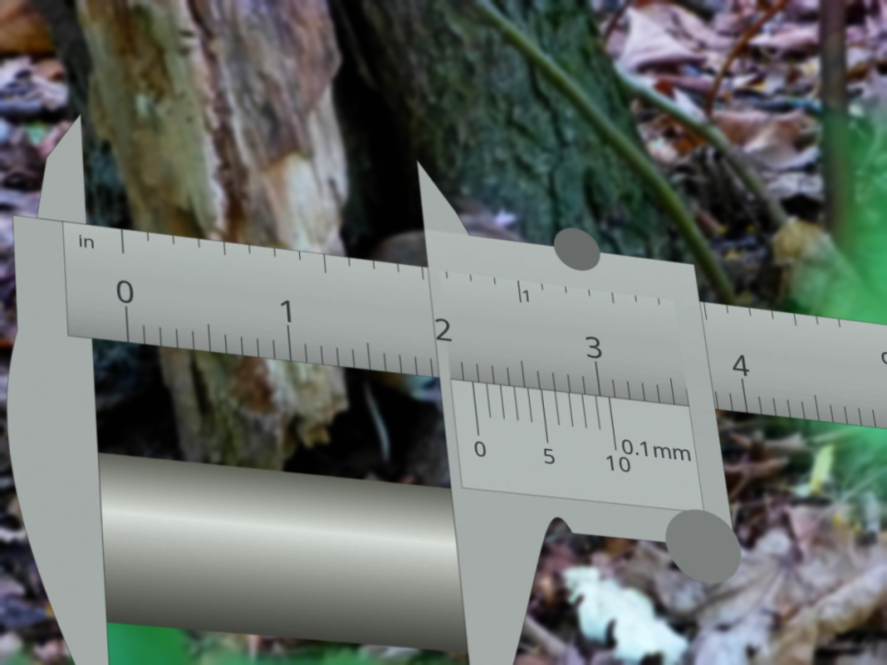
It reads 21.6 mm
